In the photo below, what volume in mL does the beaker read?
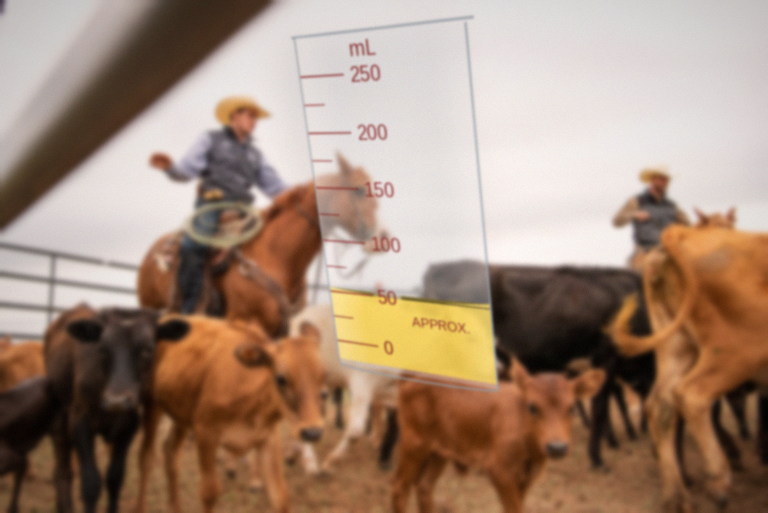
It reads 50 mL
